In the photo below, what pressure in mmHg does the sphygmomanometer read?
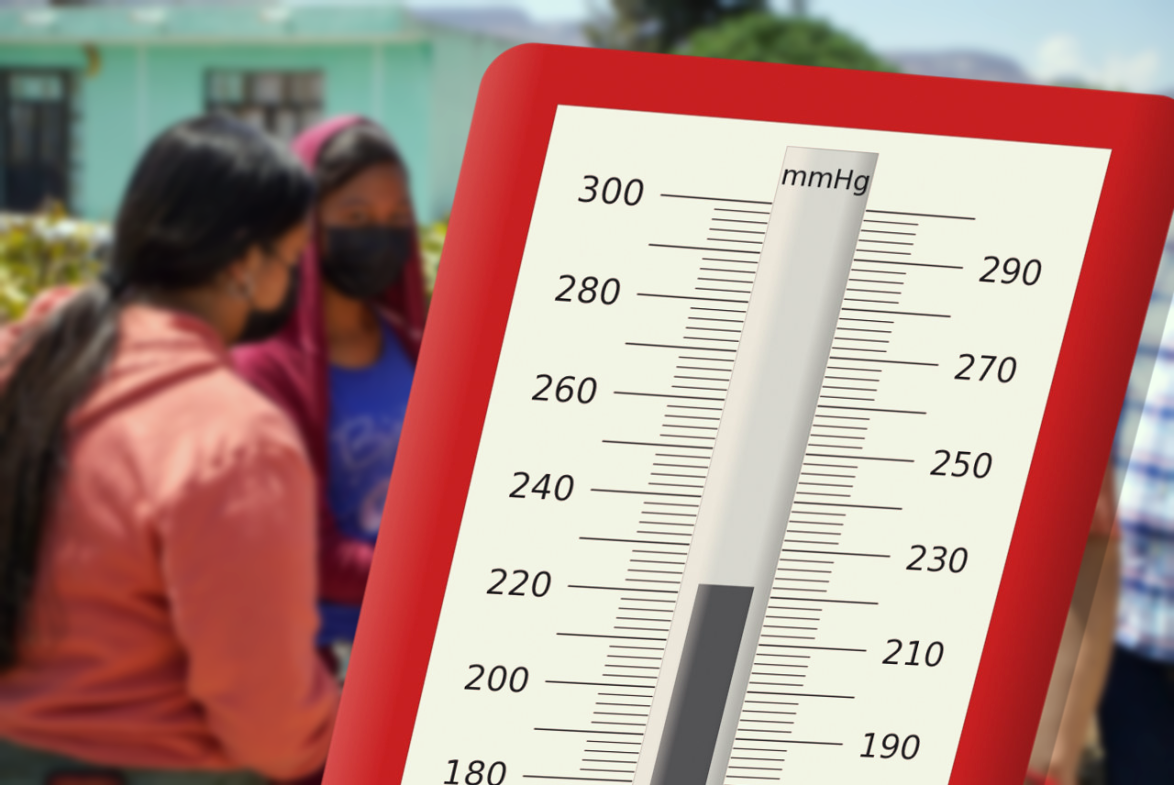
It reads 222 mmHg
